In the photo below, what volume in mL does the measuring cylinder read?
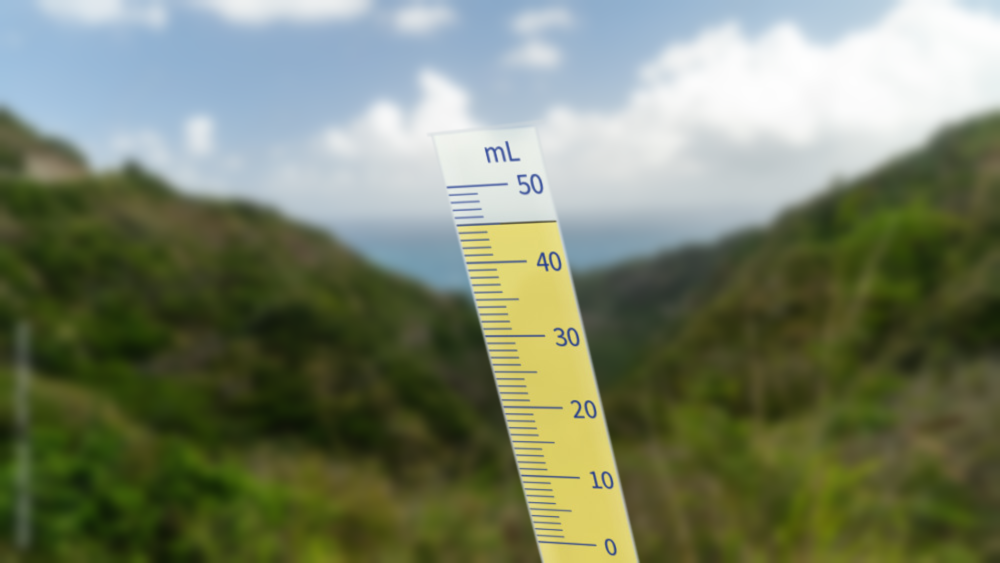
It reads 45 mL
